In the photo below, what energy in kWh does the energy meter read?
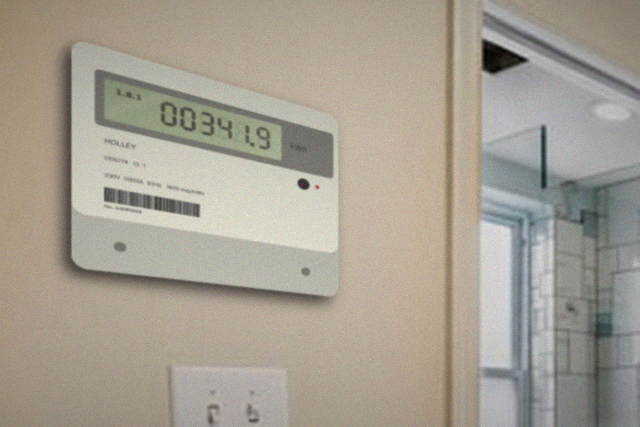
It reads 341.9 kWh
